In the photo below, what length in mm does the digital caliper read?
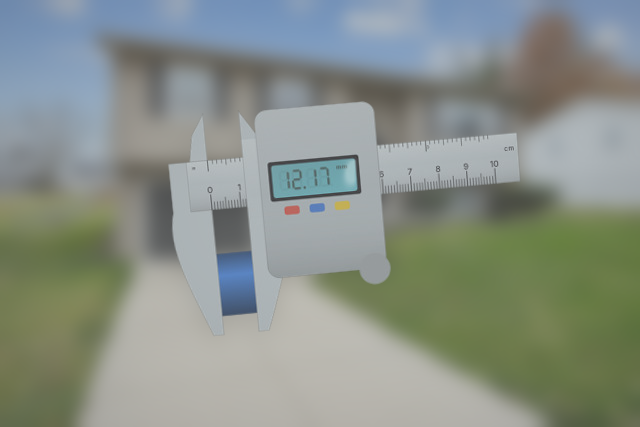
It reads 12.17 mm
